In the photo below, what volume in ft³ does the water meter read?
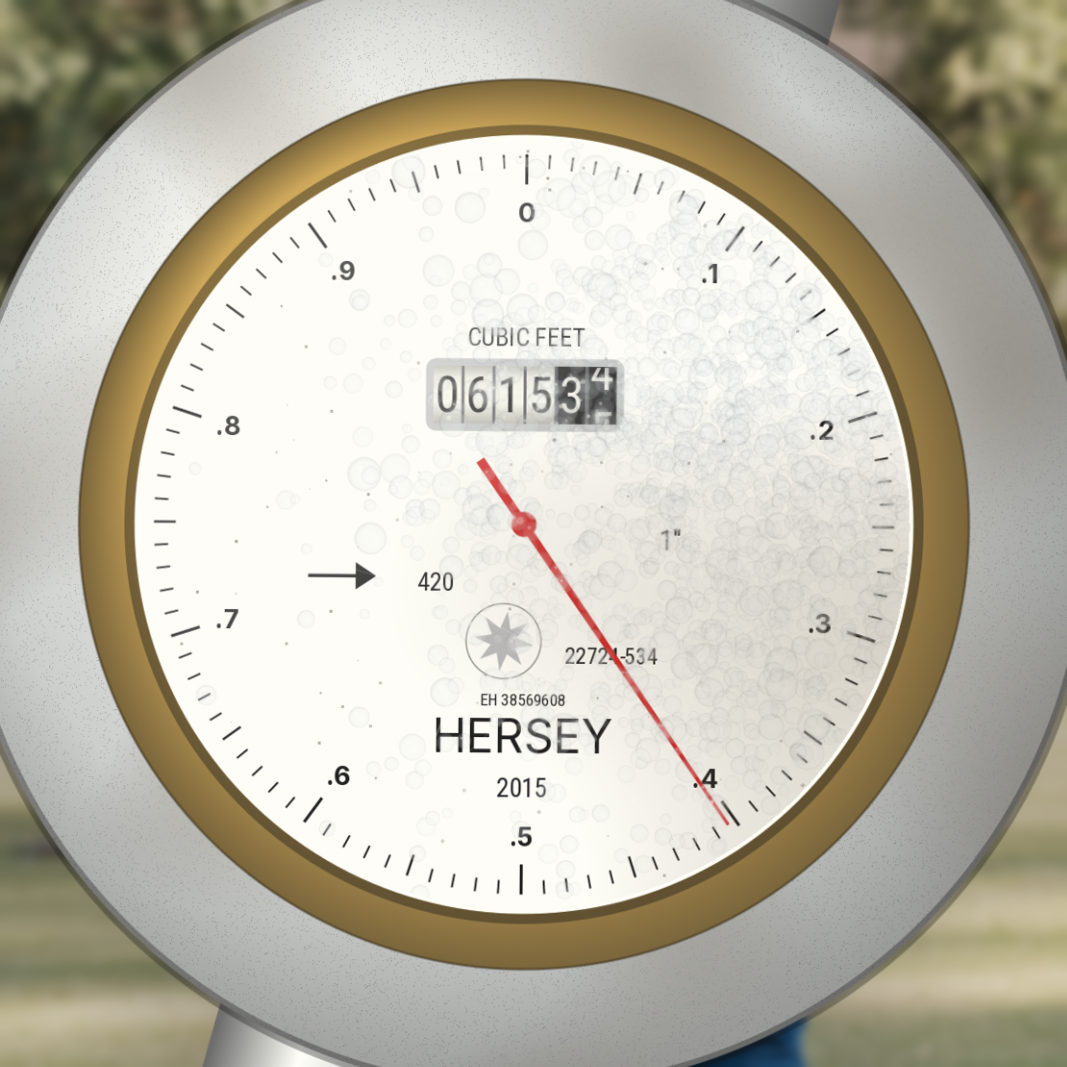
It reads 61534.40 ft³
